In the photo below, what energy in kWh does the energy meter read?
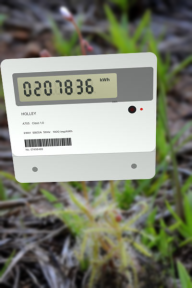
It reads 207836 kWh
